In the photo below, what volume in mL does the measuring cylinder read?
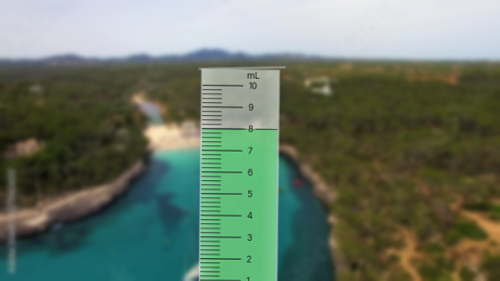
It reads 8 mL
